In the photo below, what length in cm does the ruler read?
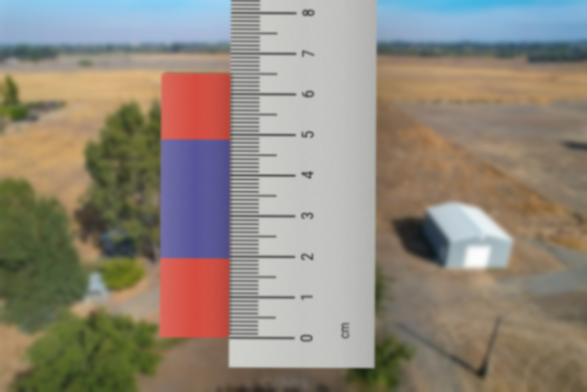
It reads 6.5 cm
